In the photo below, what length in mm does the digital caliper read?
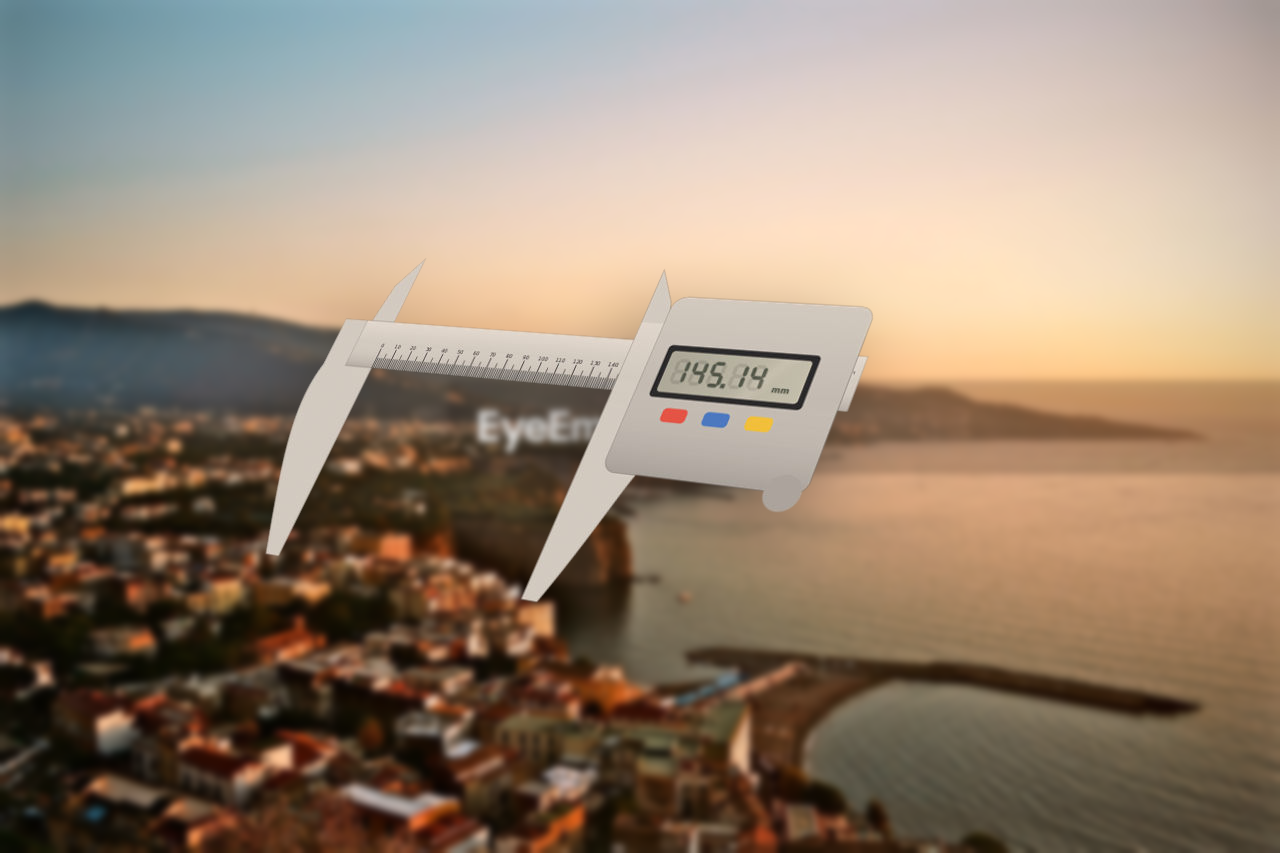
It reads 145.14 mm
